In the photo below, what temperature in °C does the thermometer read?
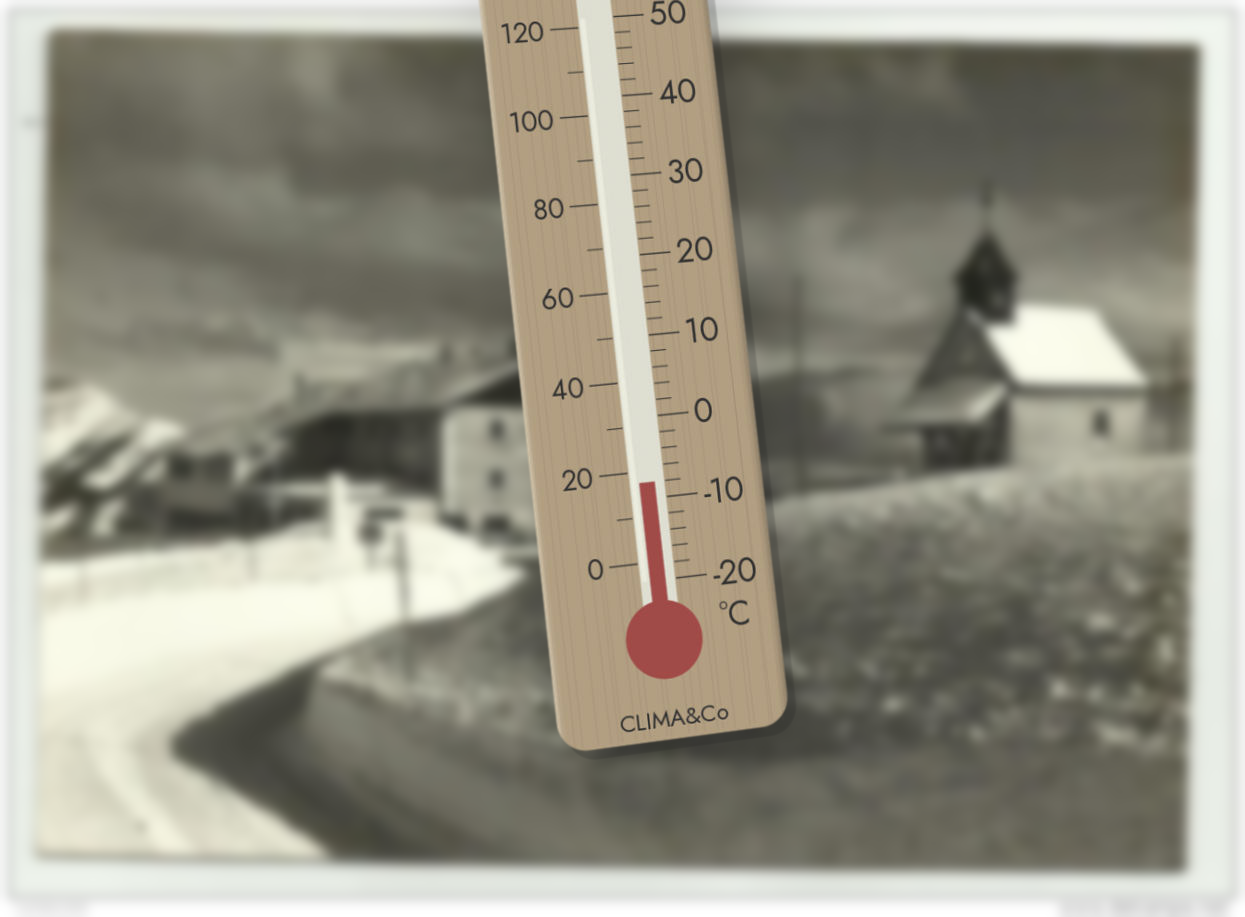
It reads -8 °C
